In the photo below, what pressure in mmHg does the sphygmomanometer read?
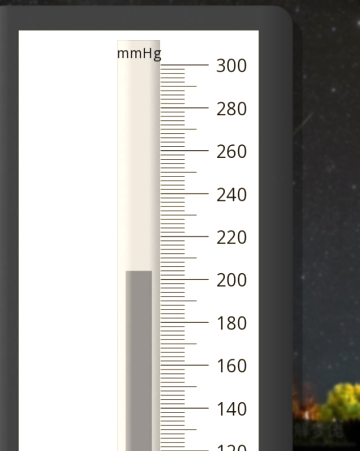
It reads 204 mmHg
